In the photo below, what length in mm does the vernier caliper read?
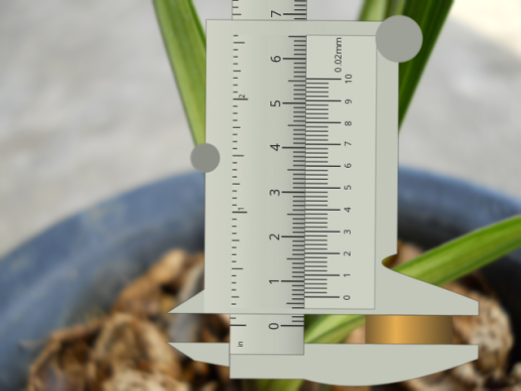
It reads 6.5 mm
